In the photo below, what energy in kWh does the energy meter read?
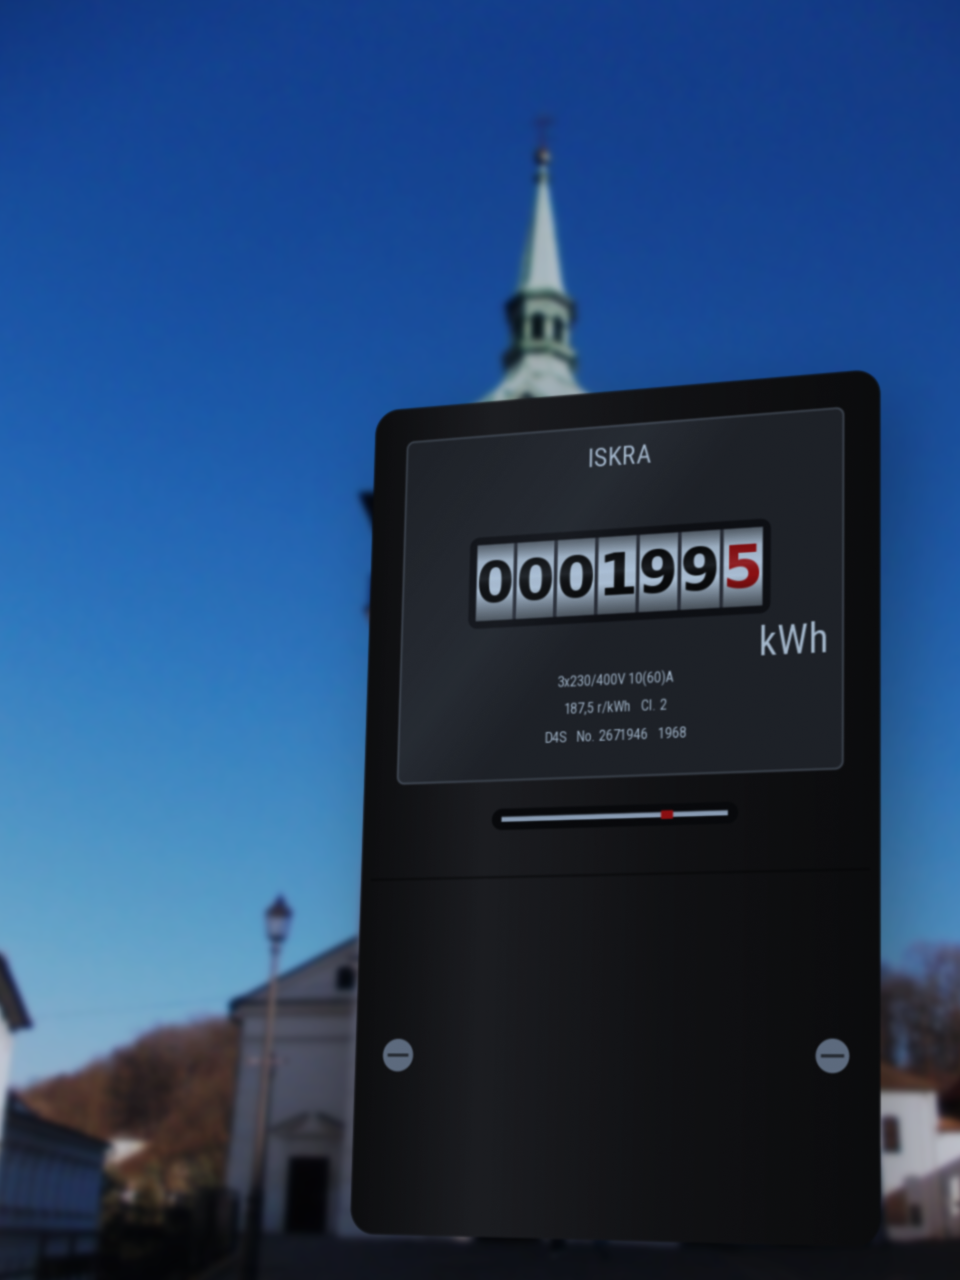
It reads 199.5 kWh
